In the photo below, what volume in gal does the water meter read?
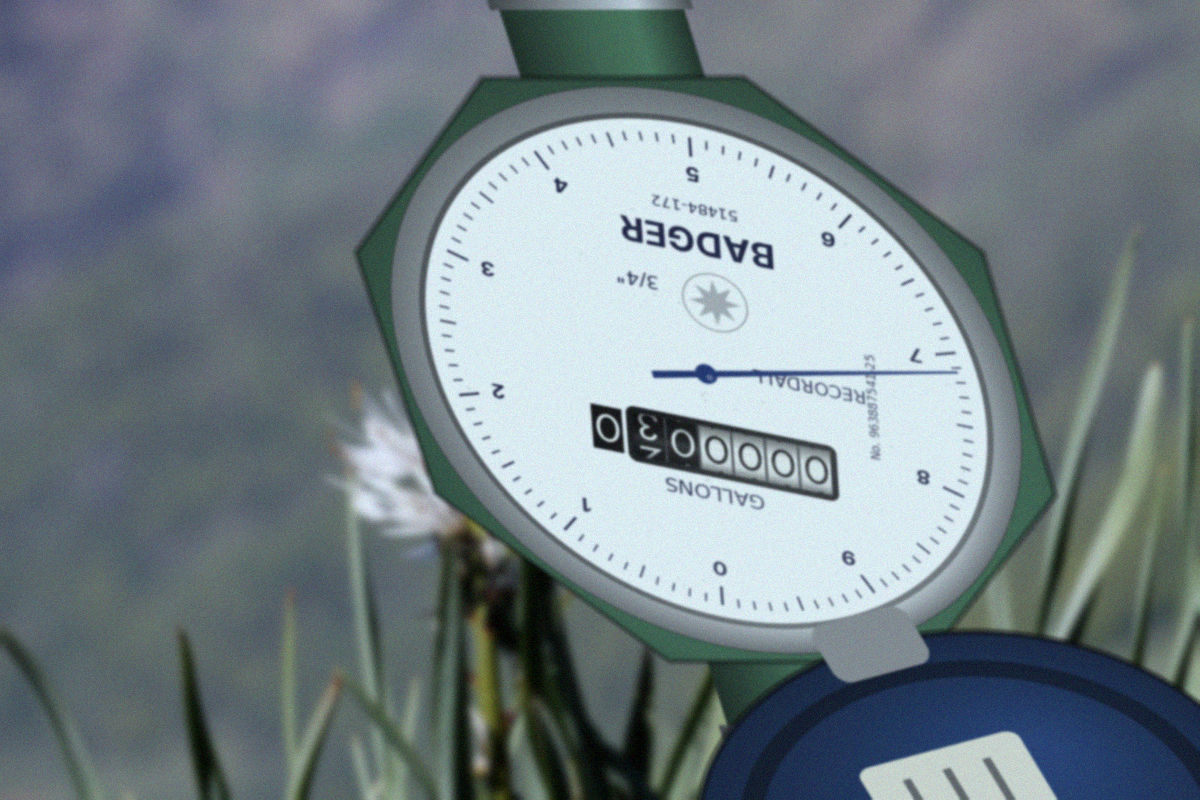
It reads 27.1 gal
